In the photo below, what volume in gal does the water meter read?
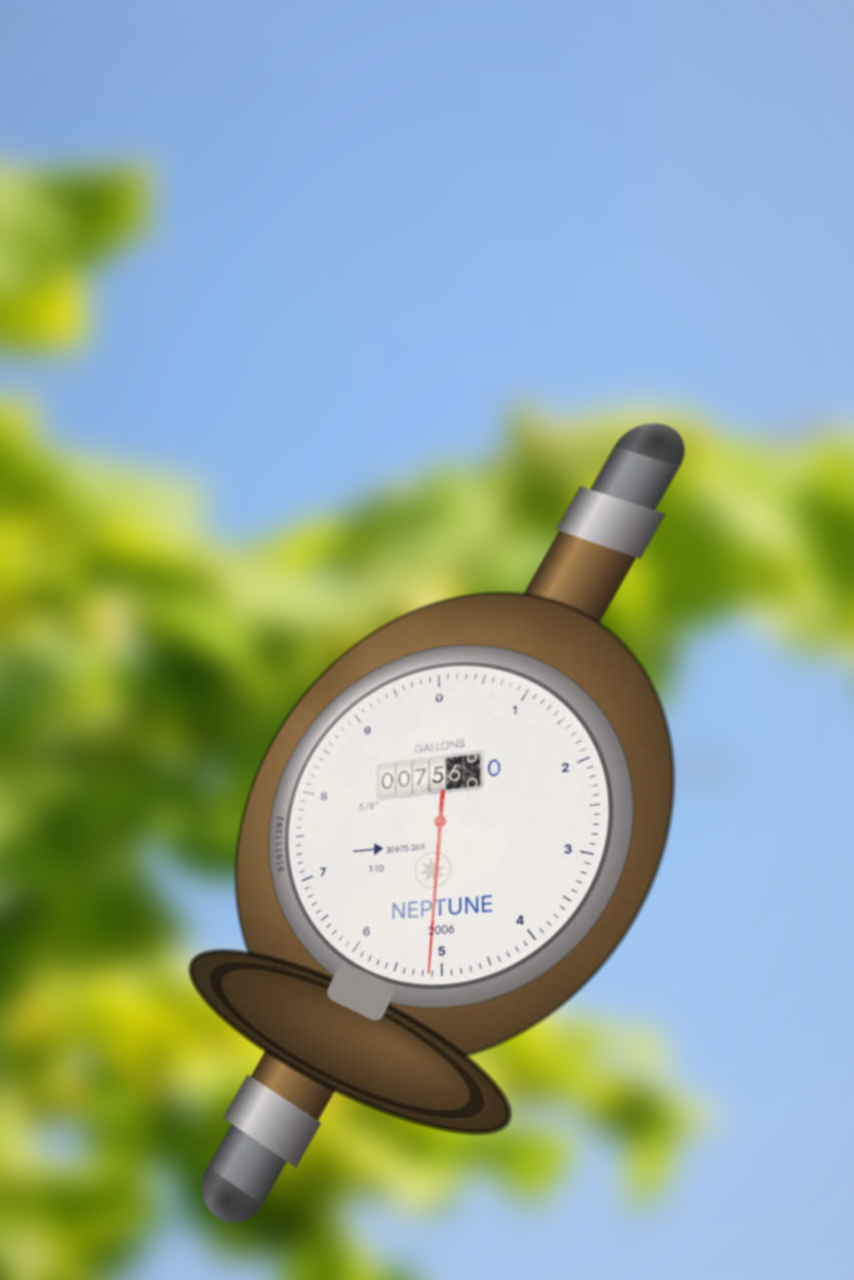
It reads 75685.1 gal
